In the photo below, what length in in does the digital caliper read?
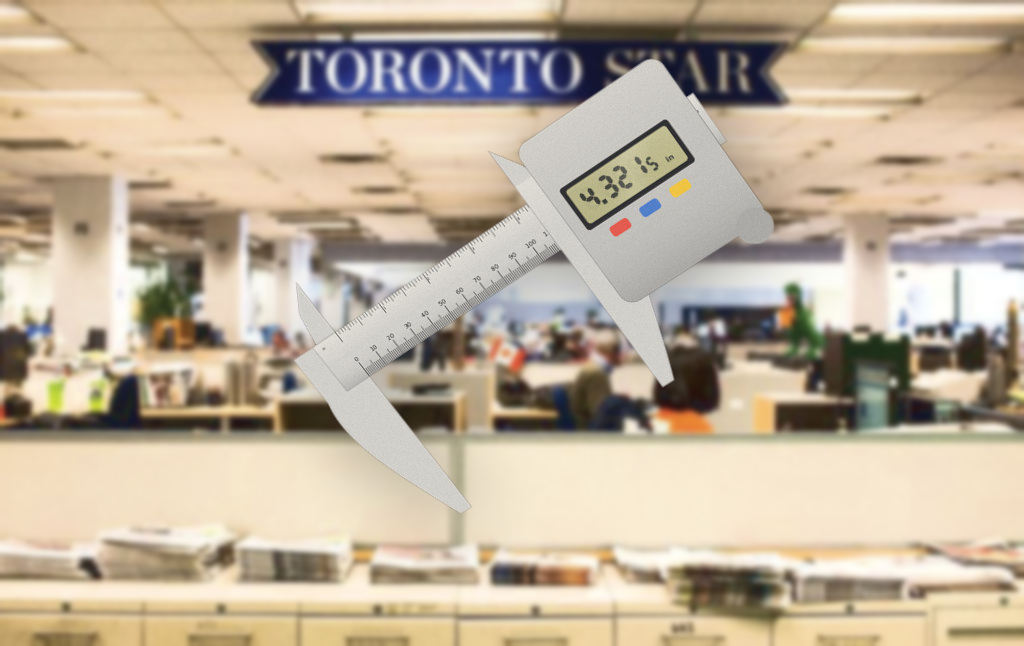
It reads 4.3215 in
